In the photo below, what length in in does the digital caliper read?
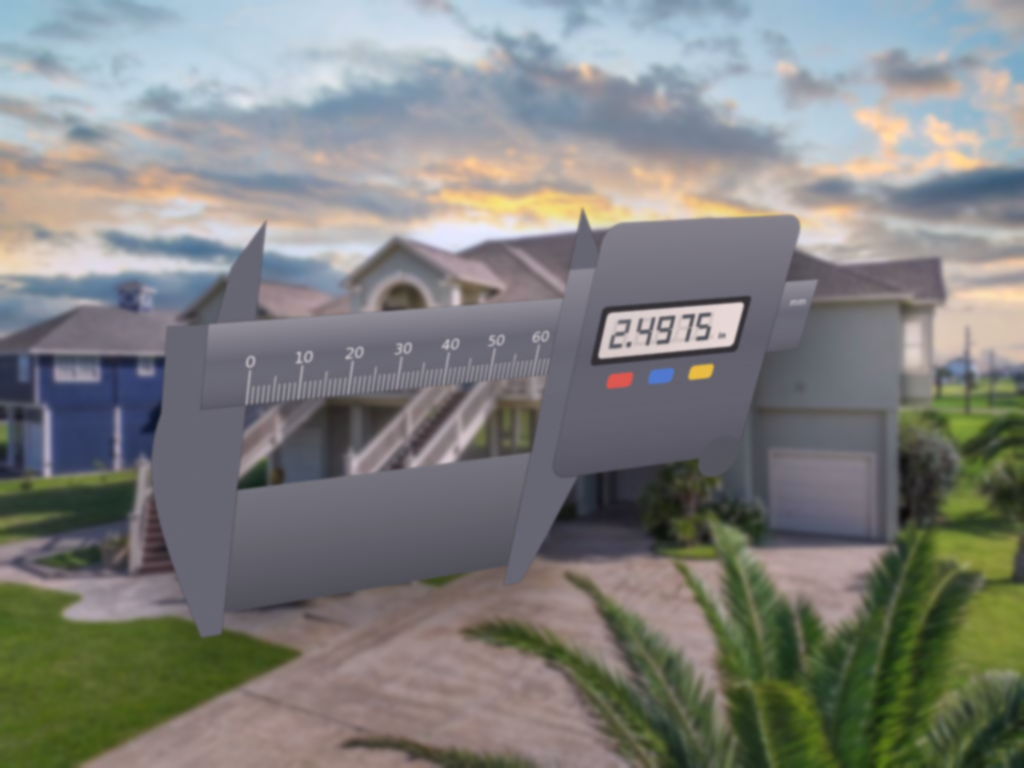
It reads 2.4975 in
